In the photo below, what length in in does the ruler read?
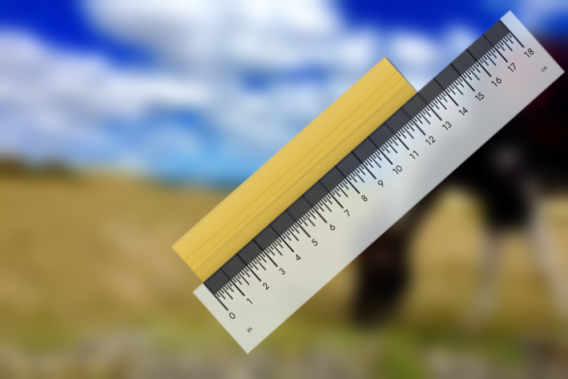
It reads 13 in
